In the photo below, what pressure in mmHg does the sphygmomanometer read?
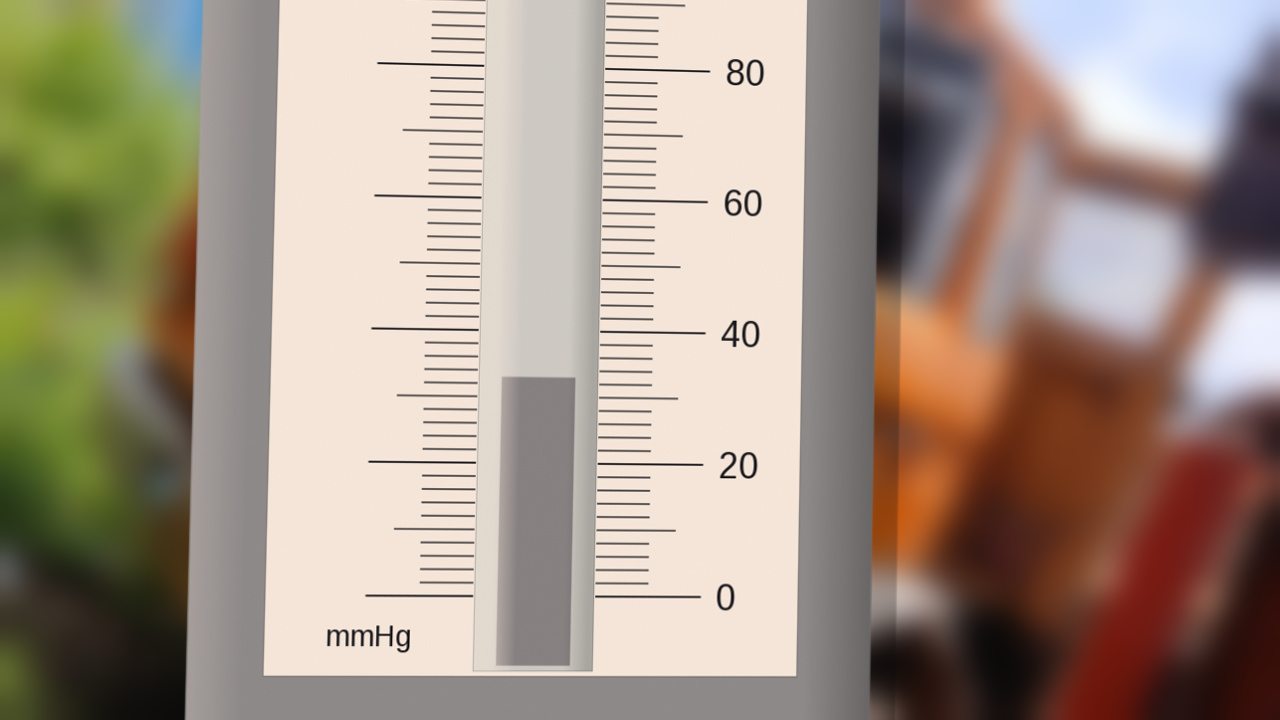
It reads 33 mmHg
